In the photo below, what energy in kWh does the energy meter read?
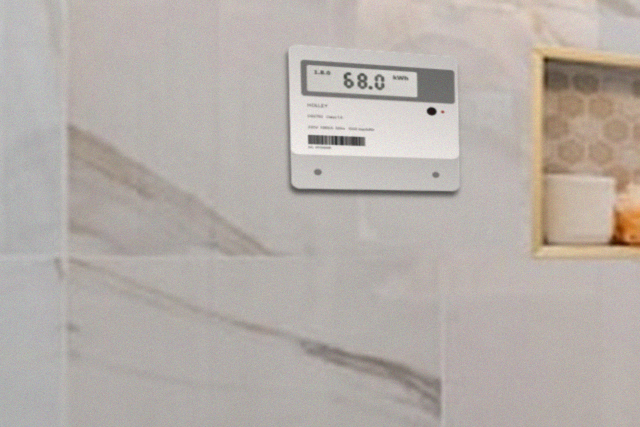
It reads 68.0 kWh
